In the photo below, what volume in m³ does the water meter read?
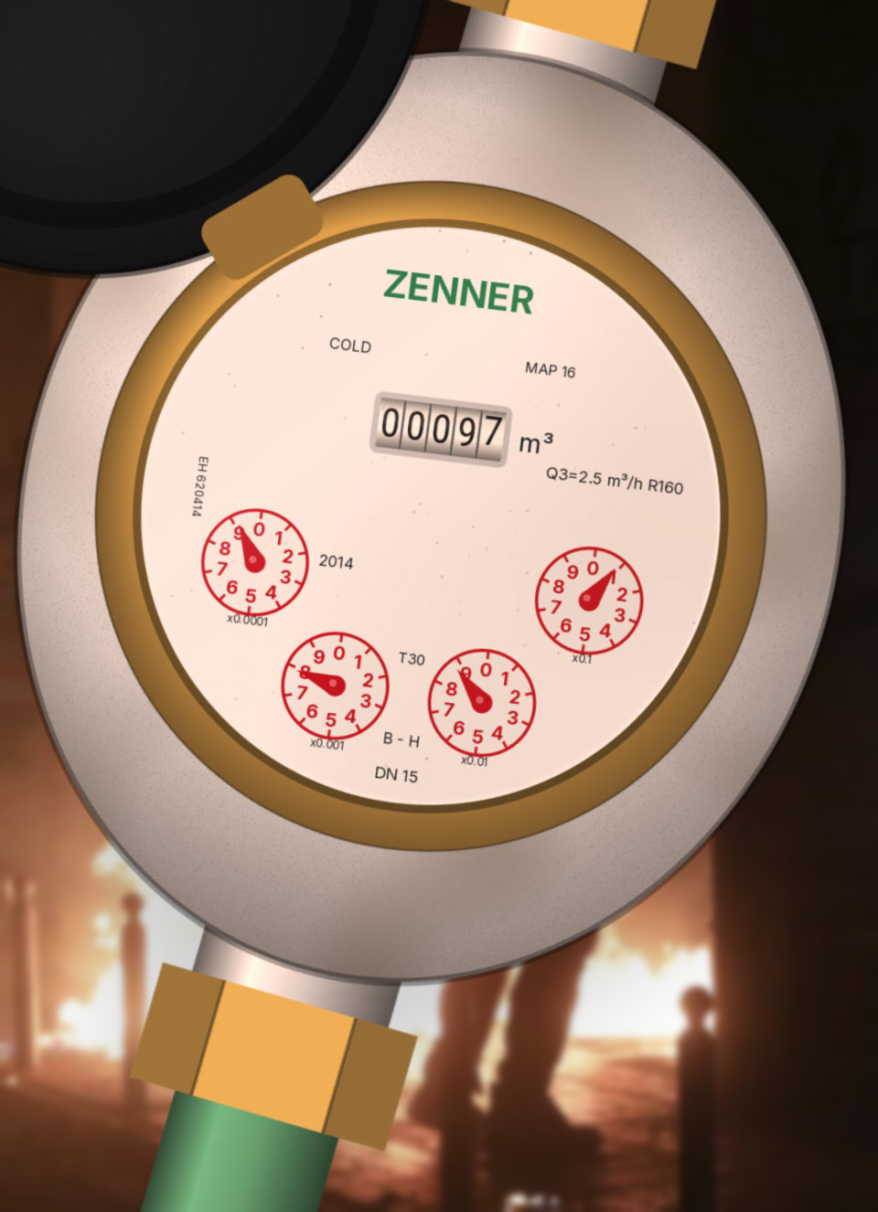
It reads 97.0879 m³
